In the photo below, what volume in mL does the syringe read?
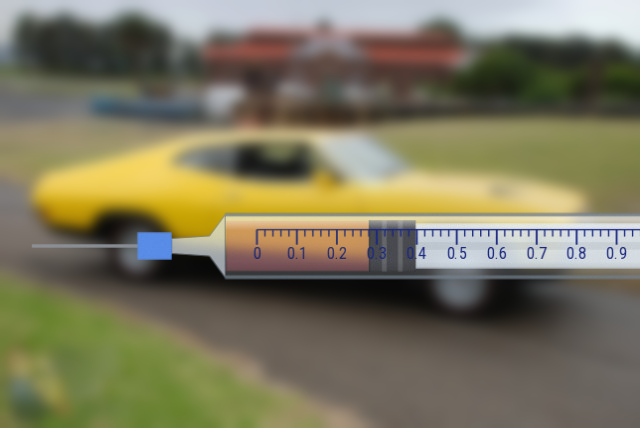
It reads 0.28 mL
